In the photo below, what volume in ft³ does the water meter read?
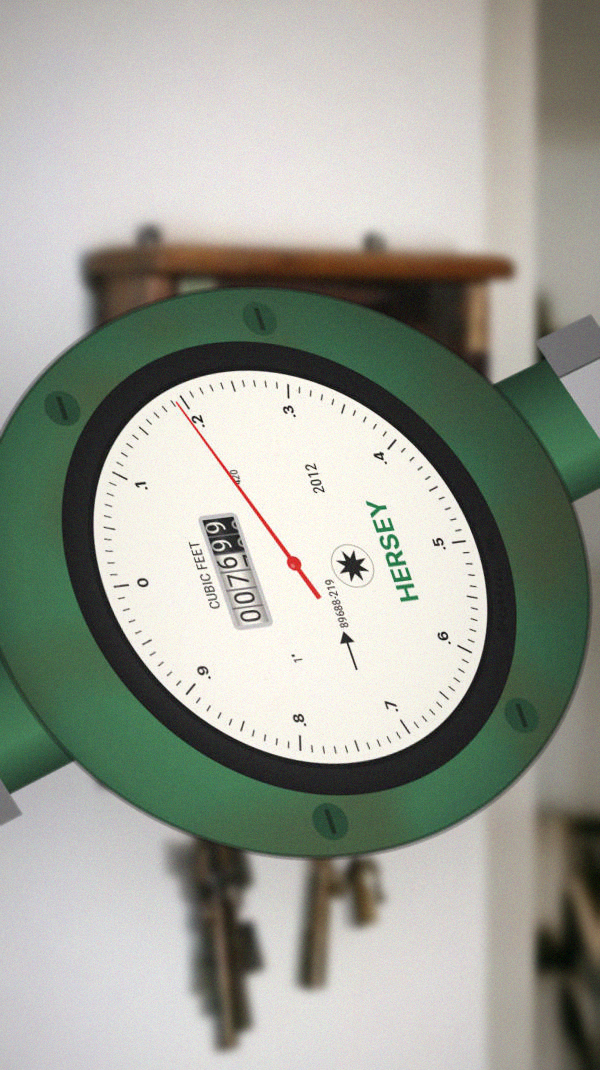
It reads 7699.19 ft³
